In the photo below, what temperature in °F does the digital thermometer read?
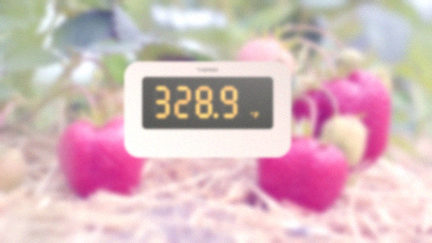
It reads 328.9 °F
